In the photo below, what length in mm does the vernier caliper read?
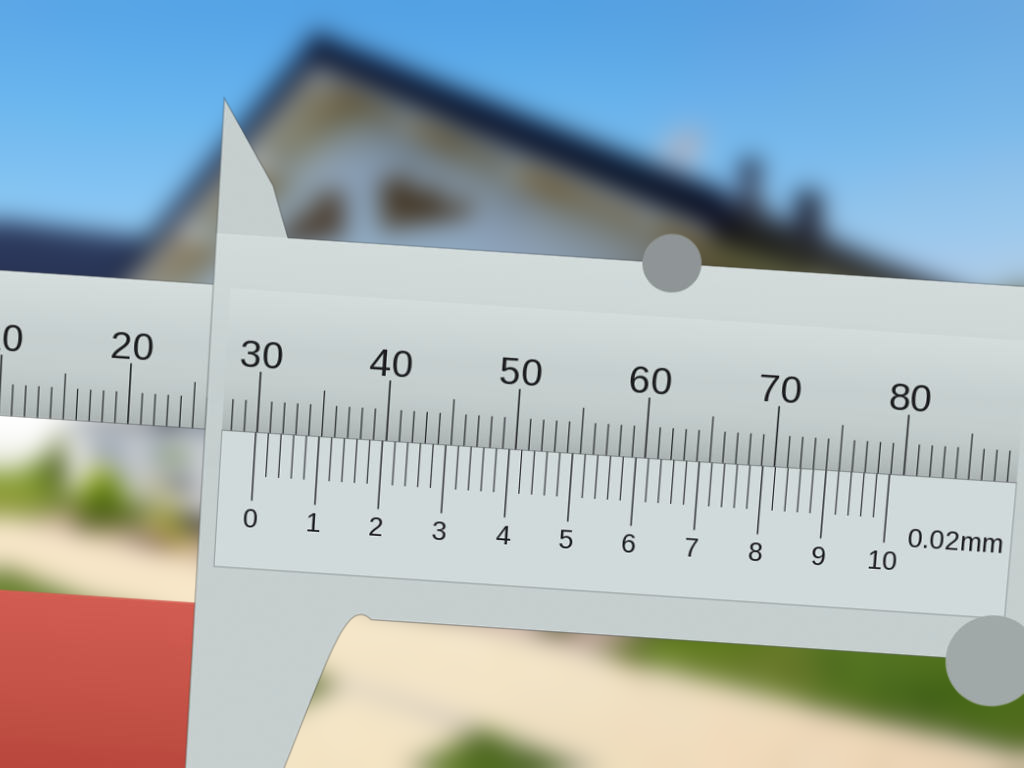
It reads 29.9 mm
